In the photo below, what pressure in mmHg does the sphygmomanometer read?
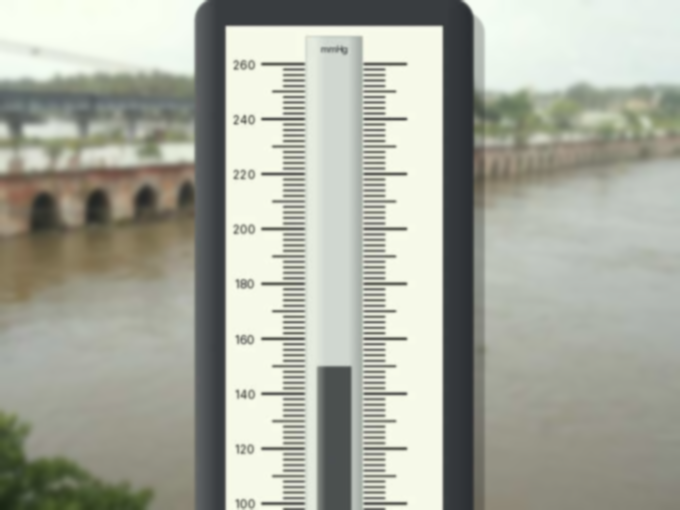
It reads 150 mmHg
